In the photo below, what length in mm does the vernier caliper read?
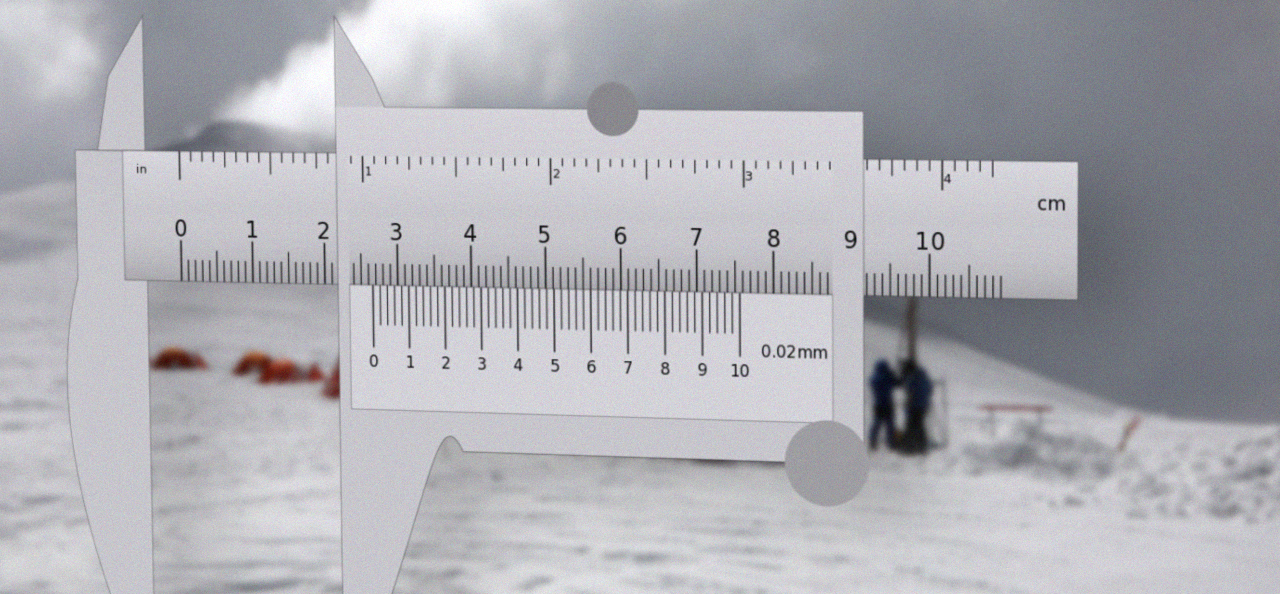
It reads 26.6 mm
